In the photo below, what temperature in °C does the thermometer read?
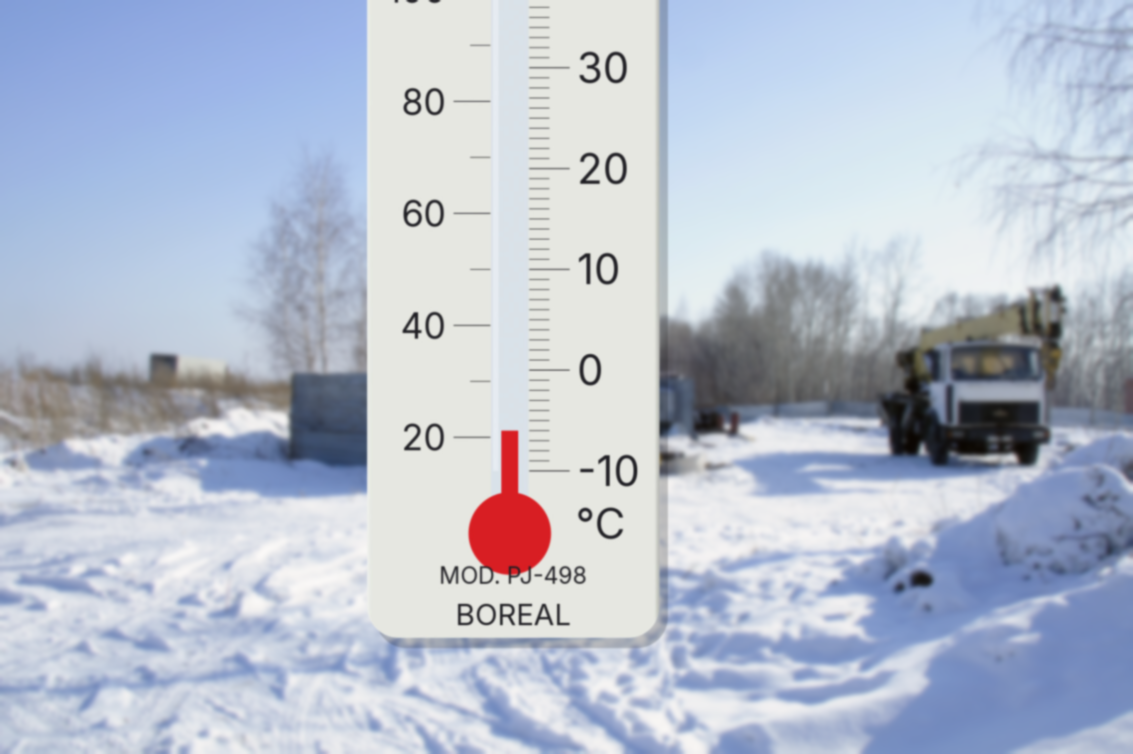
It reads -6 °C
